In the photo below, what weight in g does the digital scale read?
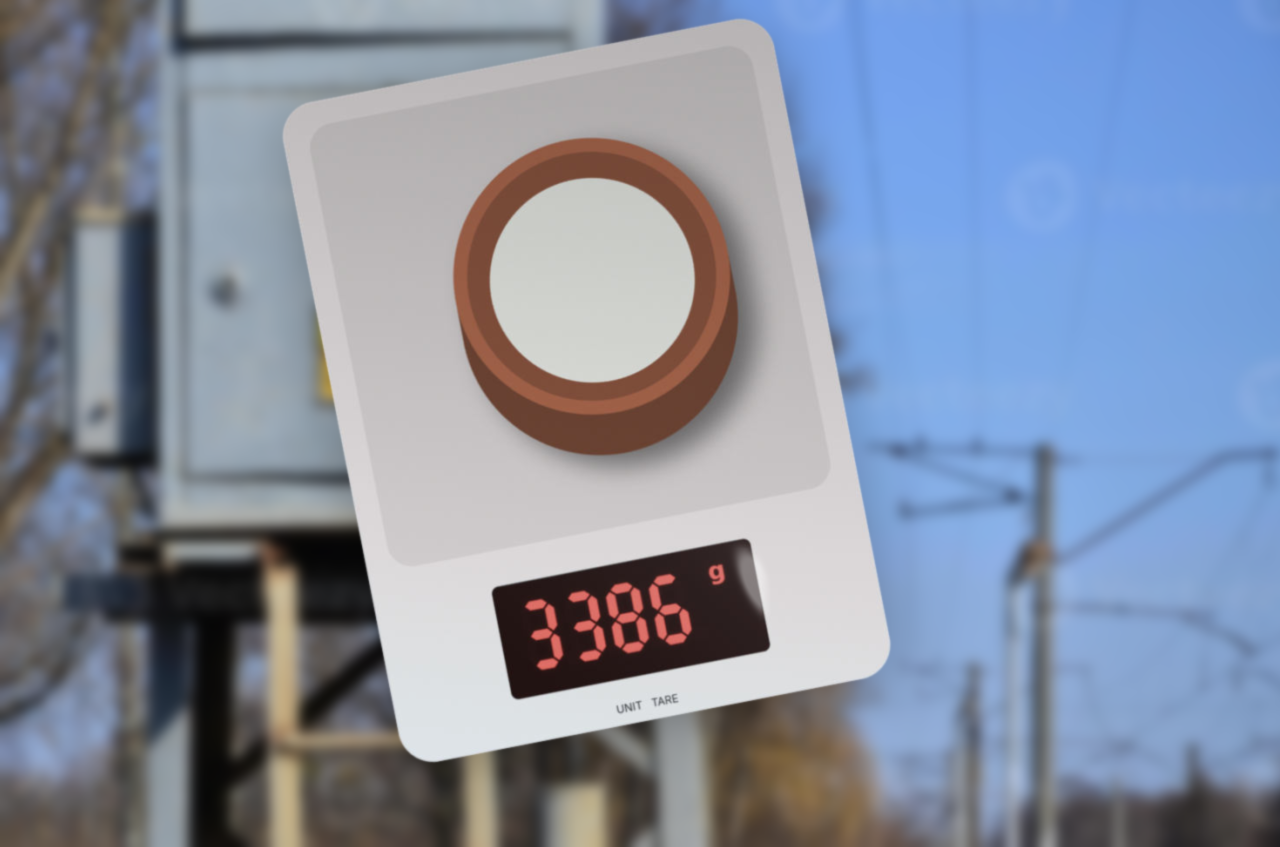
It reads 3386 g
